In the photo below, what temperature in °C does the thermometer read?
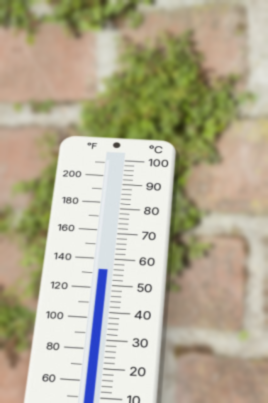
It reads 56 °C
